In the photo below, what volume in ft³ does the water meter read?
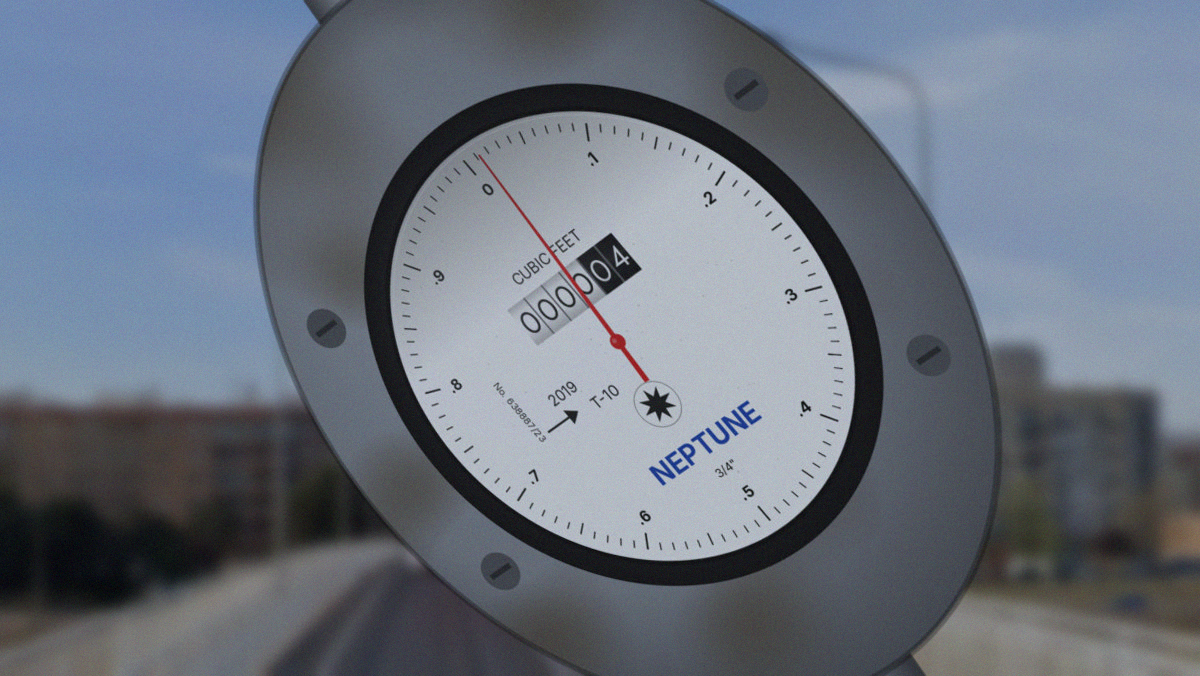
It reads 4.01 ft³
